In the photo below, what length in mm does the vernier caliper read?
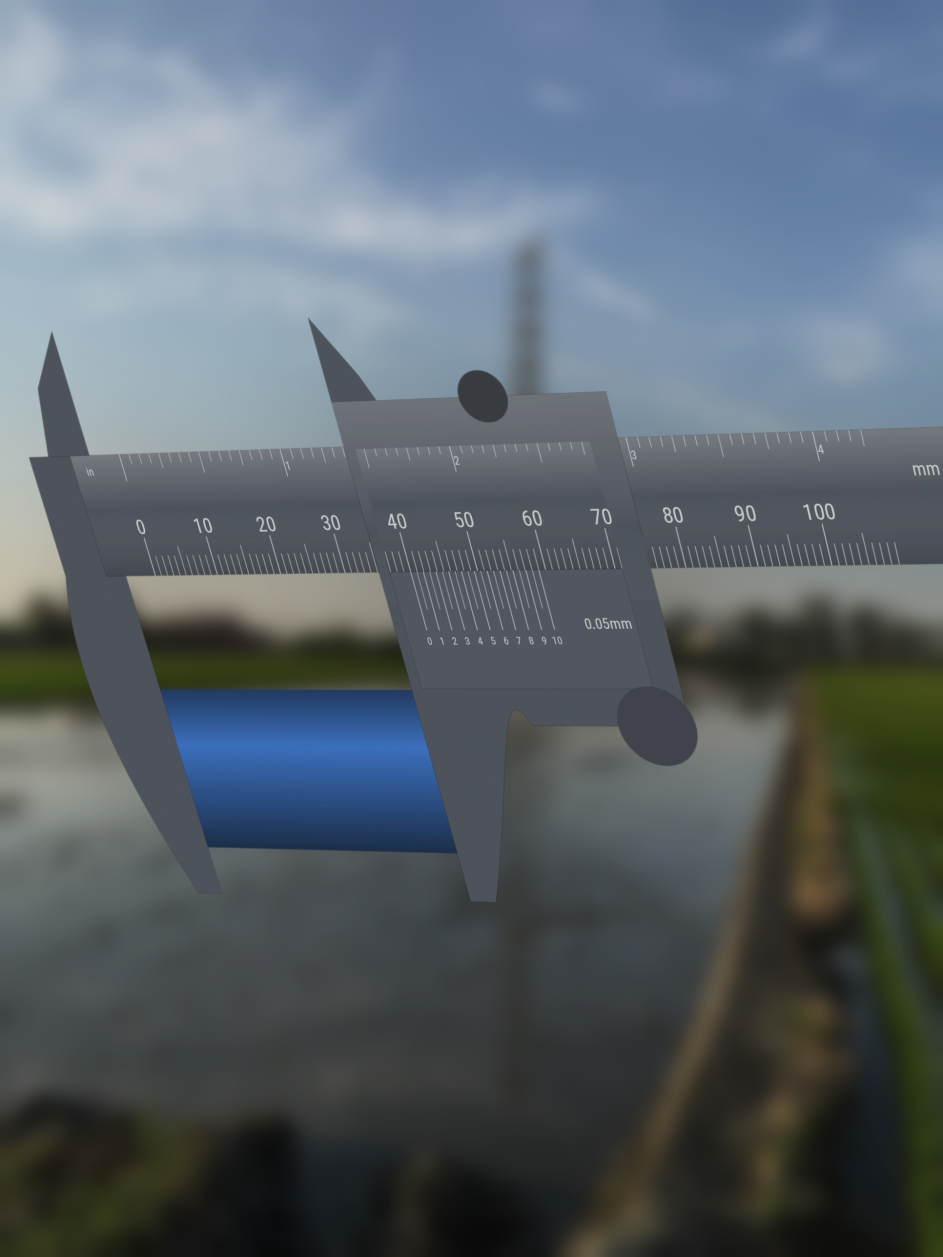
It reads 40.0 mm
